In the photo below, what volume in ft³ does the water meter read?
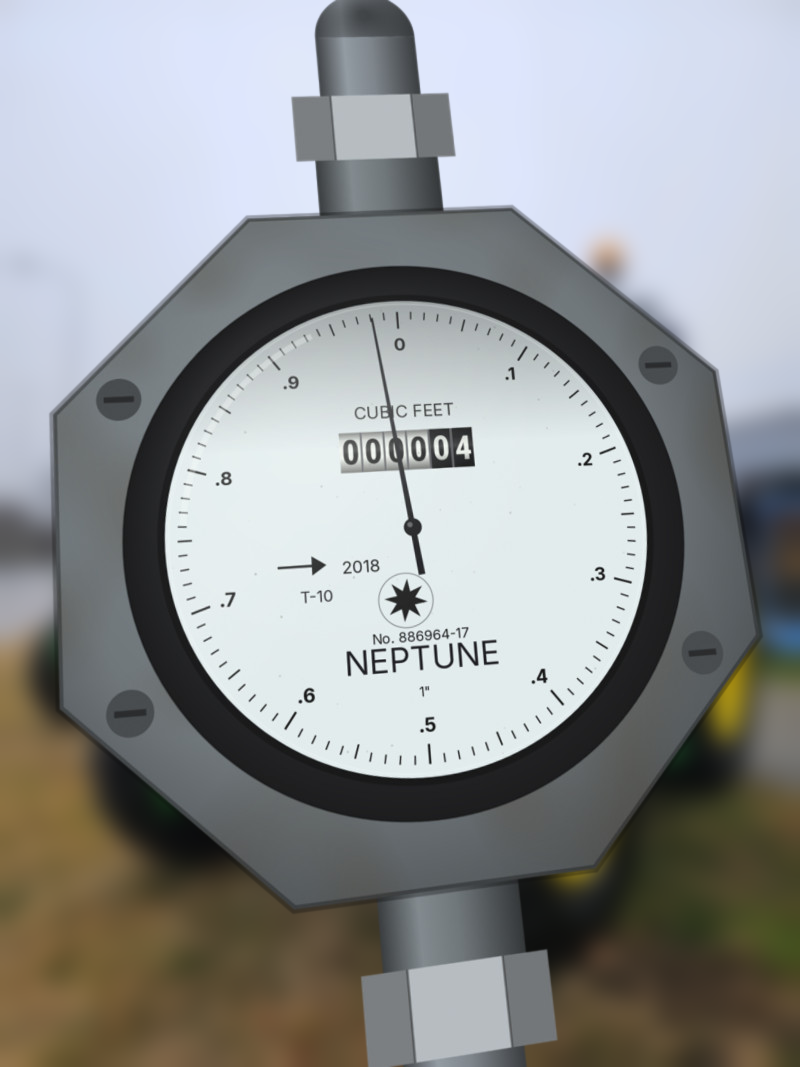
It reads 3.98 ft³
